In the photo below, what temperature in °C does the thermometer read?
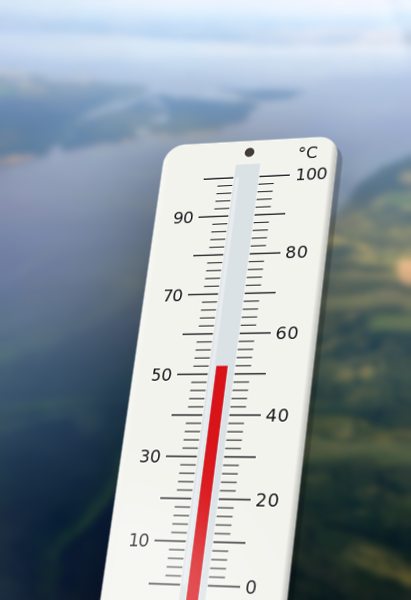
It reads 52 °C
